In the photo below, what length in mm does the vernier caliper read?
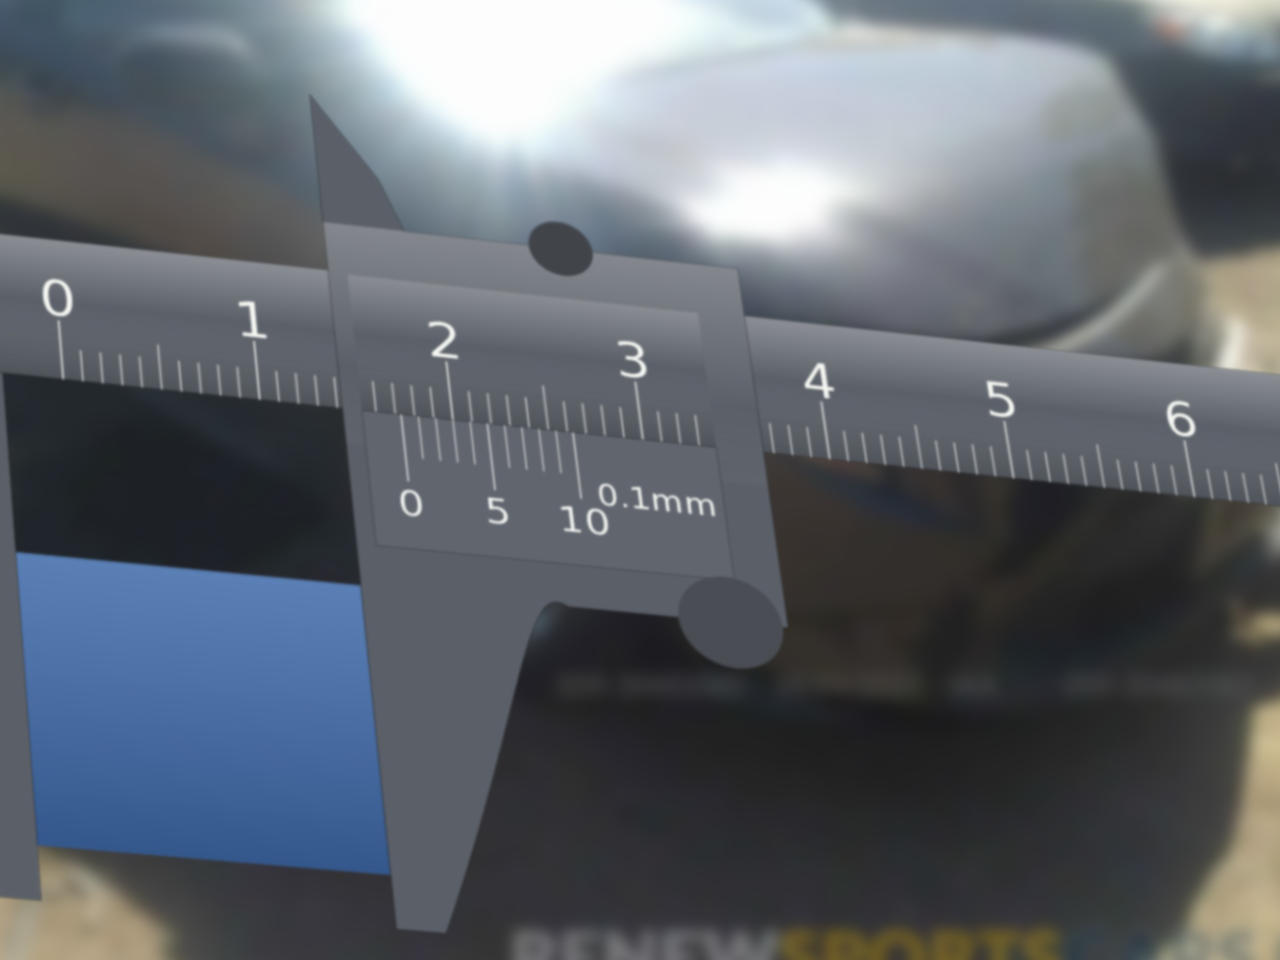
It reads 17.3 mm
